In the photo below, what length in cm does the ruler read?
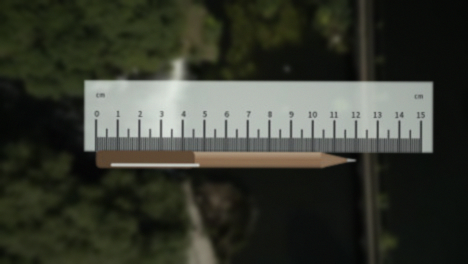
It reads 12 cm
